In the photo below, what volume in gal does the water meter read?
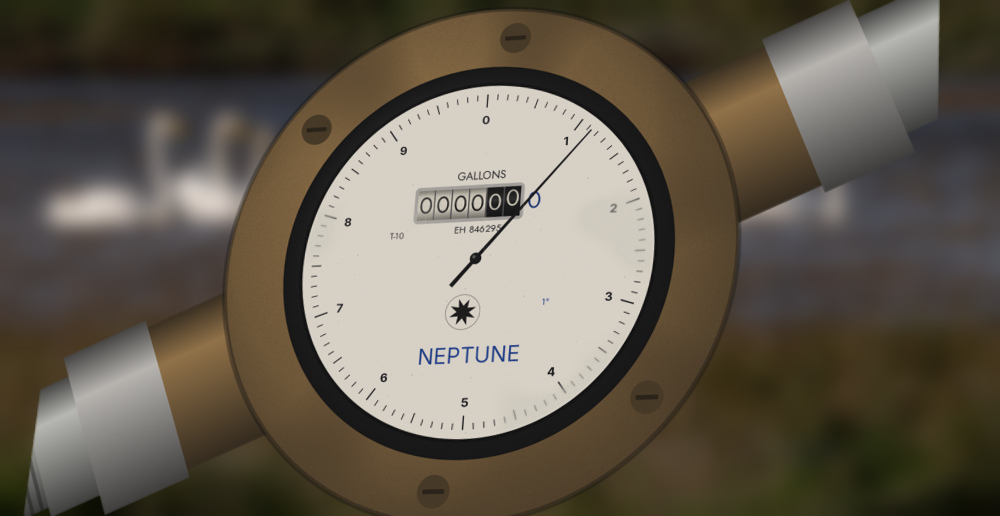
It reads 1.1 gal
